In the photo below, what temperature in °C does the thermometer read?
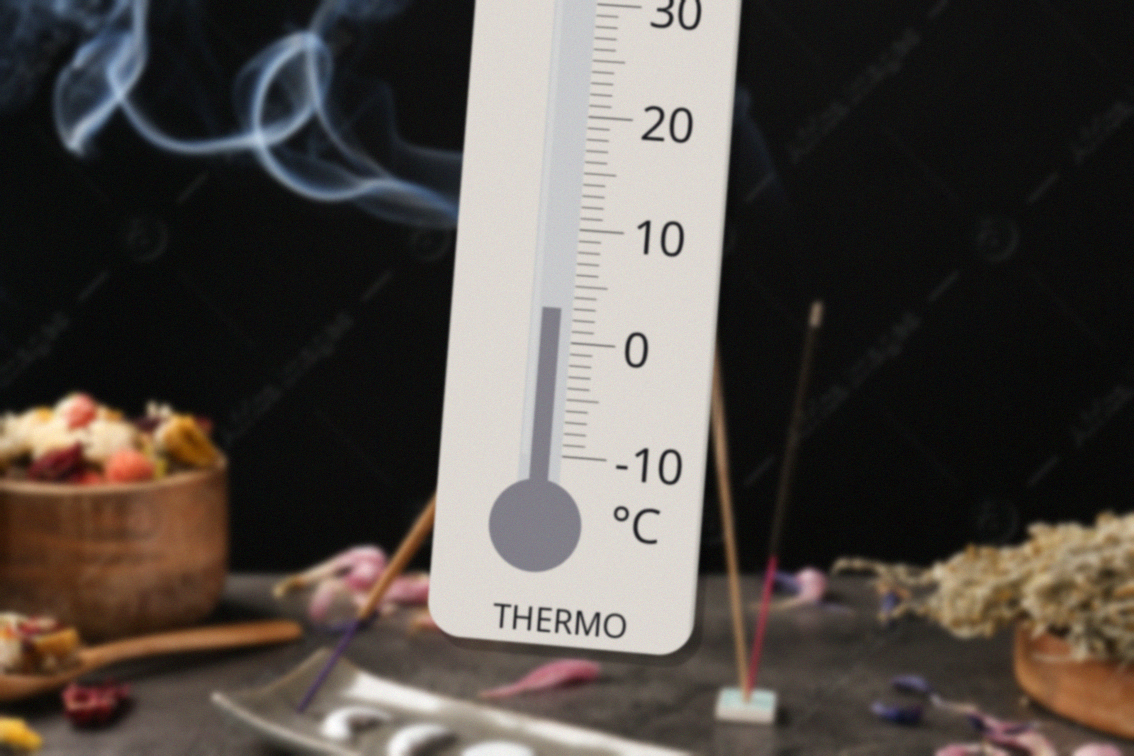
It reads 3 °C
